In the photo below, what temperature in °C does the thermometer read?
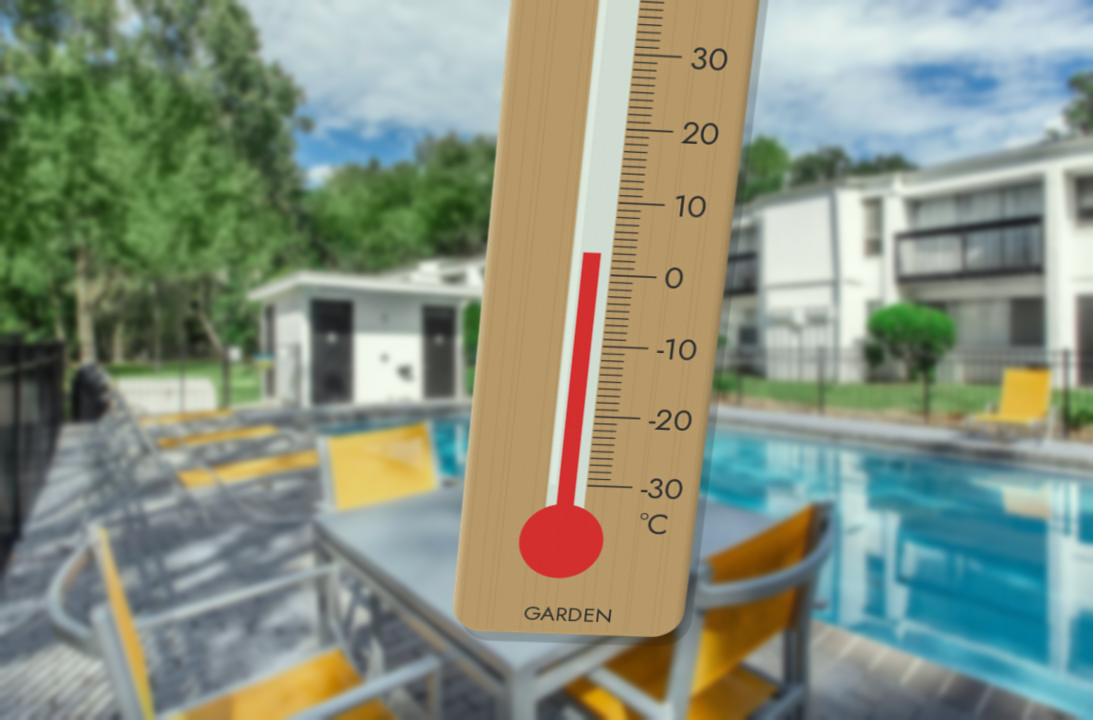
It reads 3 °C
